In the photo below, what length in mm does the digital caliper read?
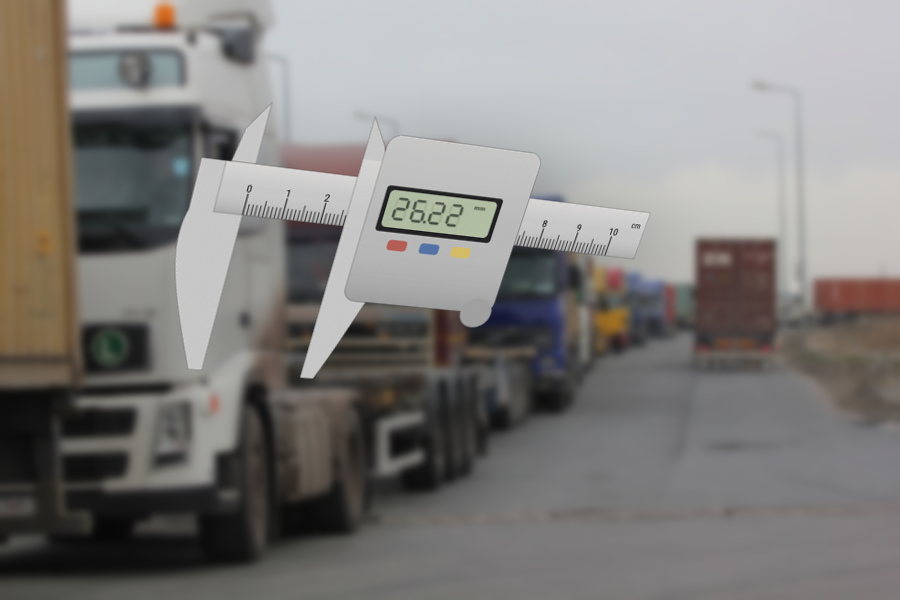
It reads 26.22 mm
